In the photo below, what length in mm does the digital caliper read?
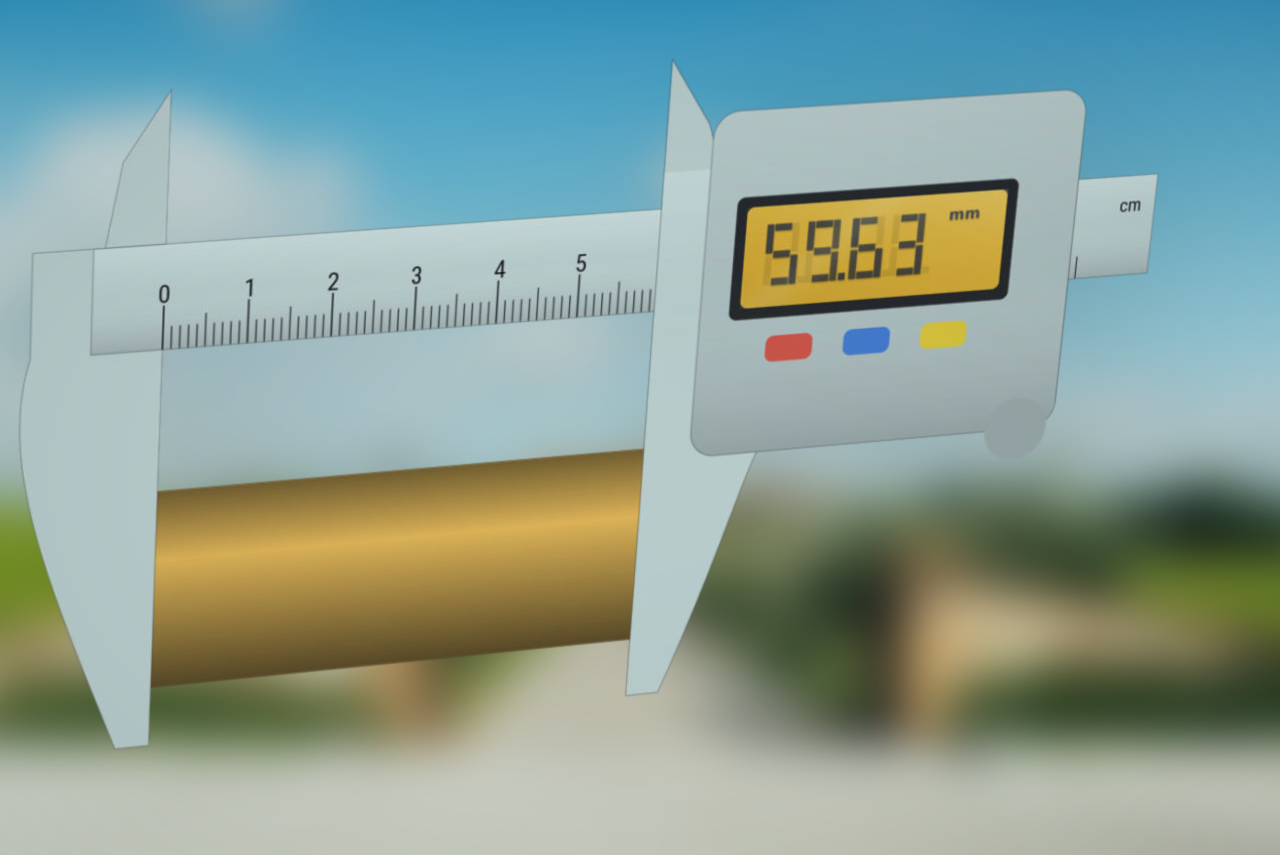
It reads 59.63 mm
